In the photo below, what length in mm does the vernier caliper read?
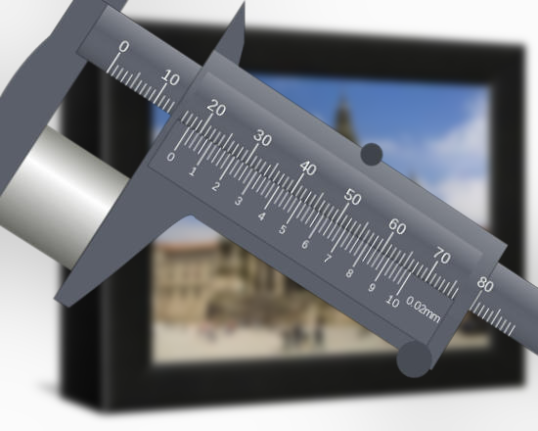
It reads 17.8 mm
